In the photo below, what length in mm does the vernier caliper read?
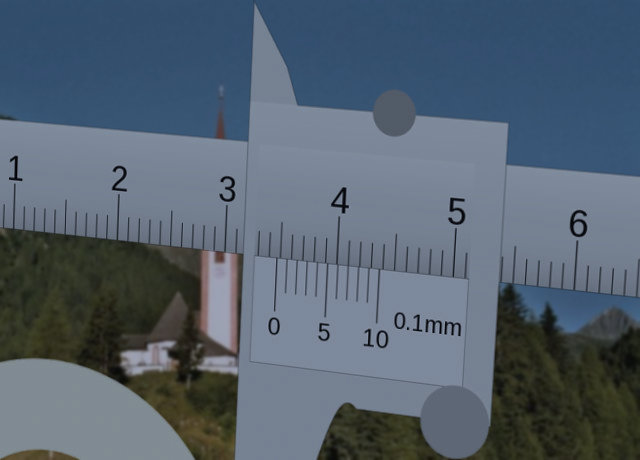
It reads 34.7 mm
